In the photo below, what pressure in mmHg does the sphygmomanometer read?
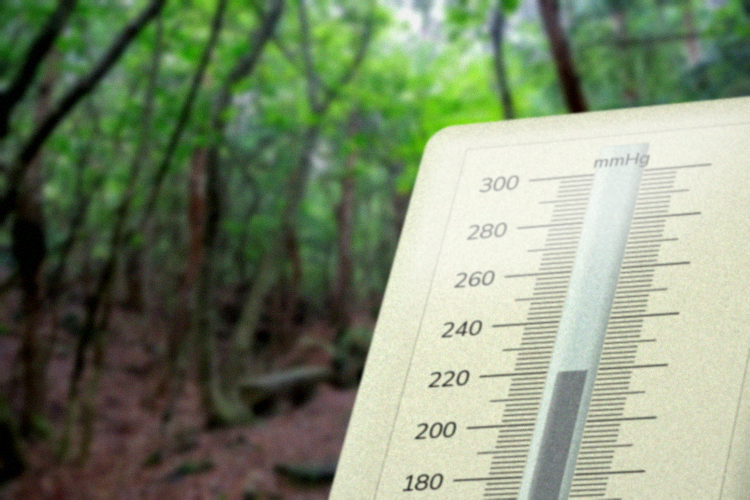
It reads 220 mmHg
